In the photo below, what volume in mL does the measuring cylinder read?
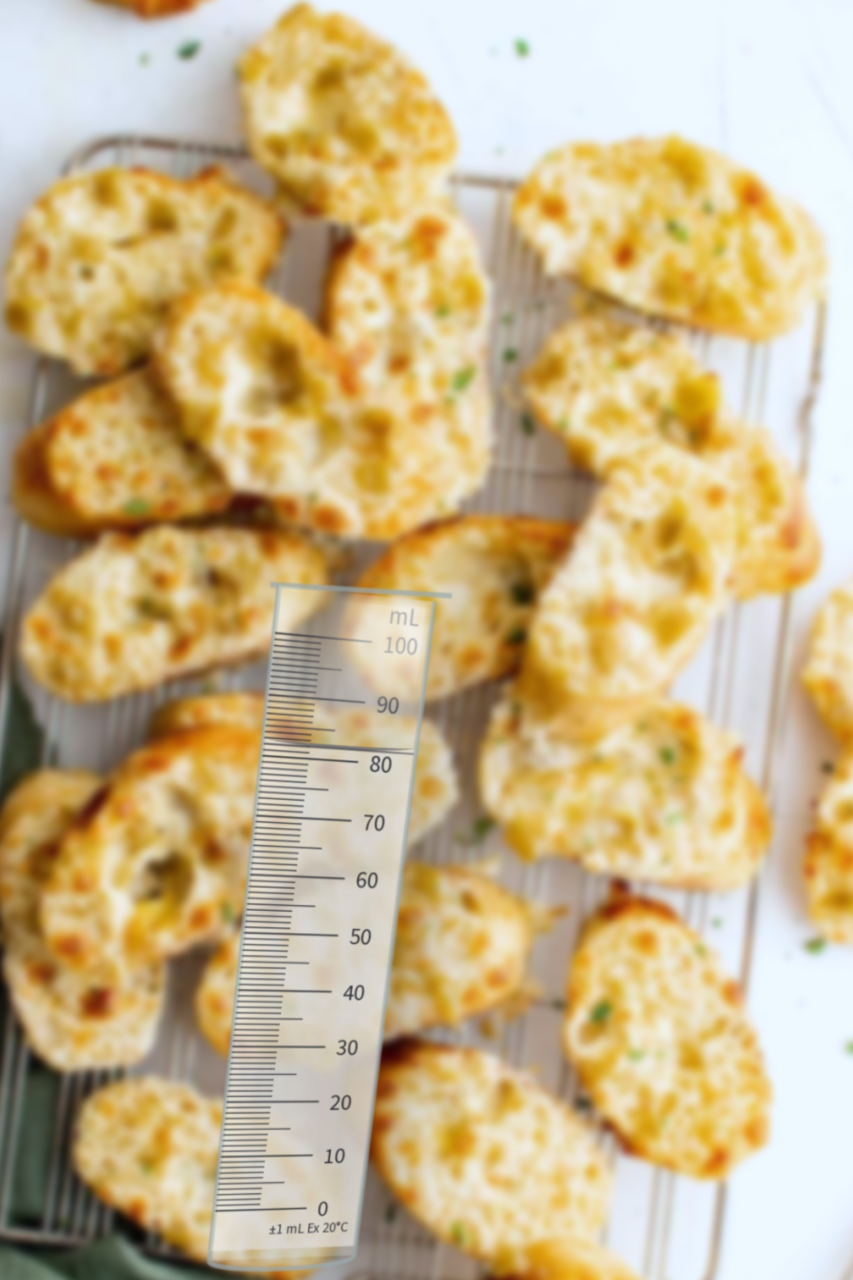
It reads 82 mL
